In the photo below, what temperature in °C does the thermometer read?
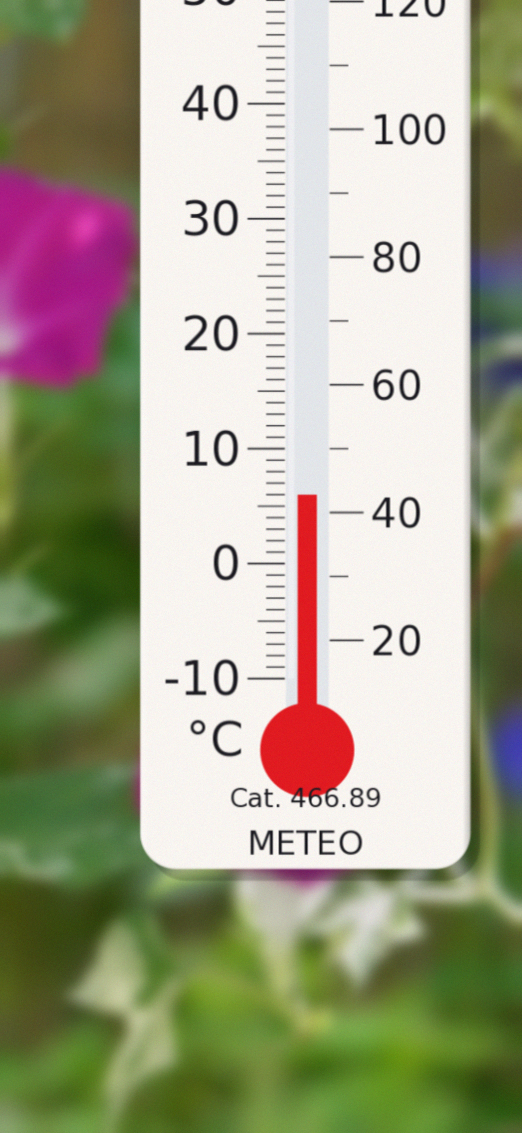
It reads 6 °C
